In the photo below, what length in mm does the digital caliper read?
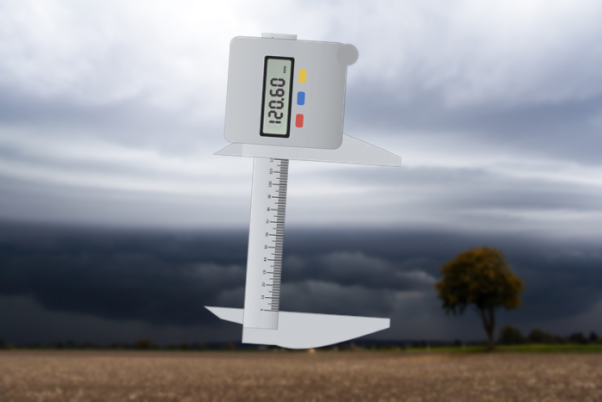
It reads 120.60 mm
